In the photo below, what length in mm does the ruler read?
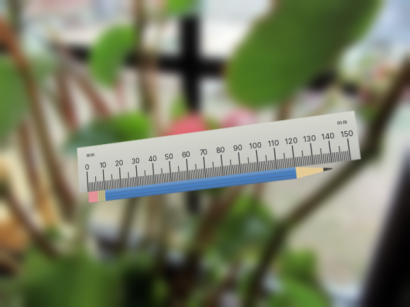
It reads 140 mm
